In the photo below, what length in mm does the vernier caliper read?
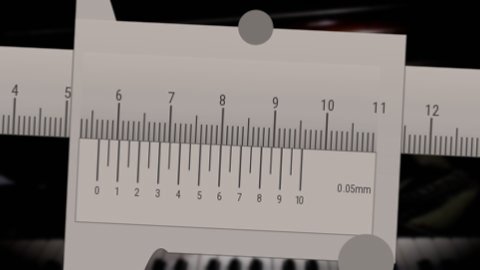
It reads 56.5 mm
